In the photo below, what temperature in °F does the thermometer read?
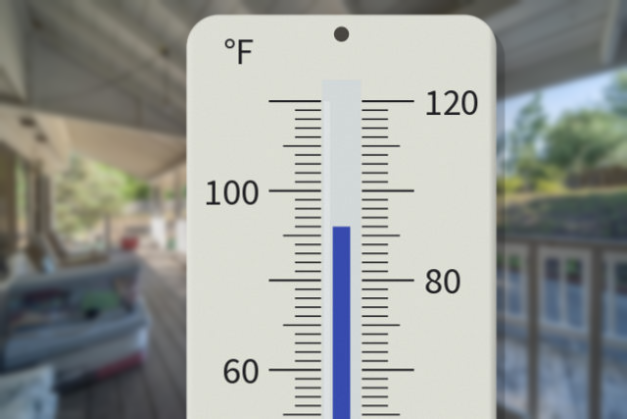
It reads 92 °F
